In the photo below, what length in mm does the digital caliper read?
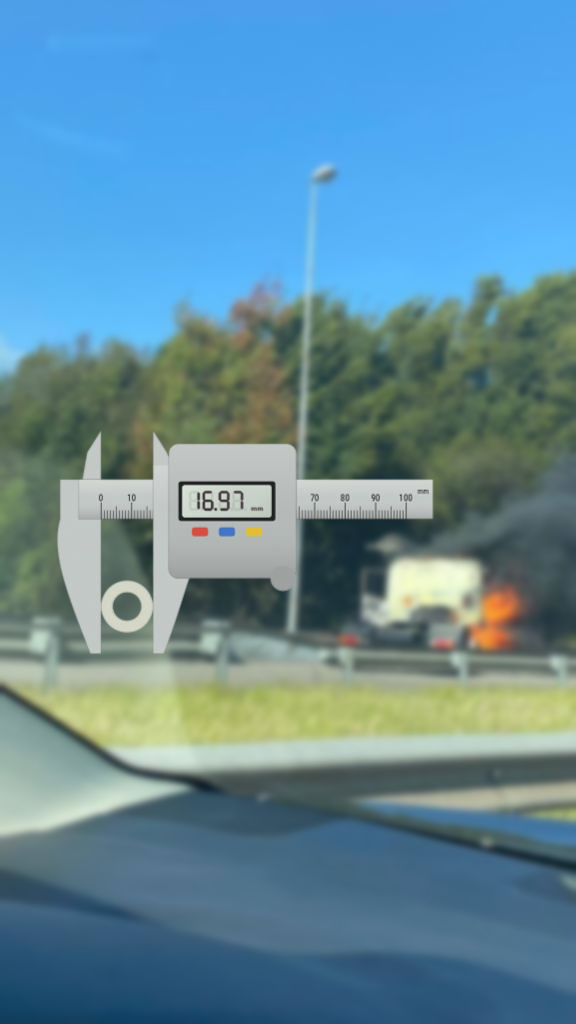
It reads 16.97 mm
